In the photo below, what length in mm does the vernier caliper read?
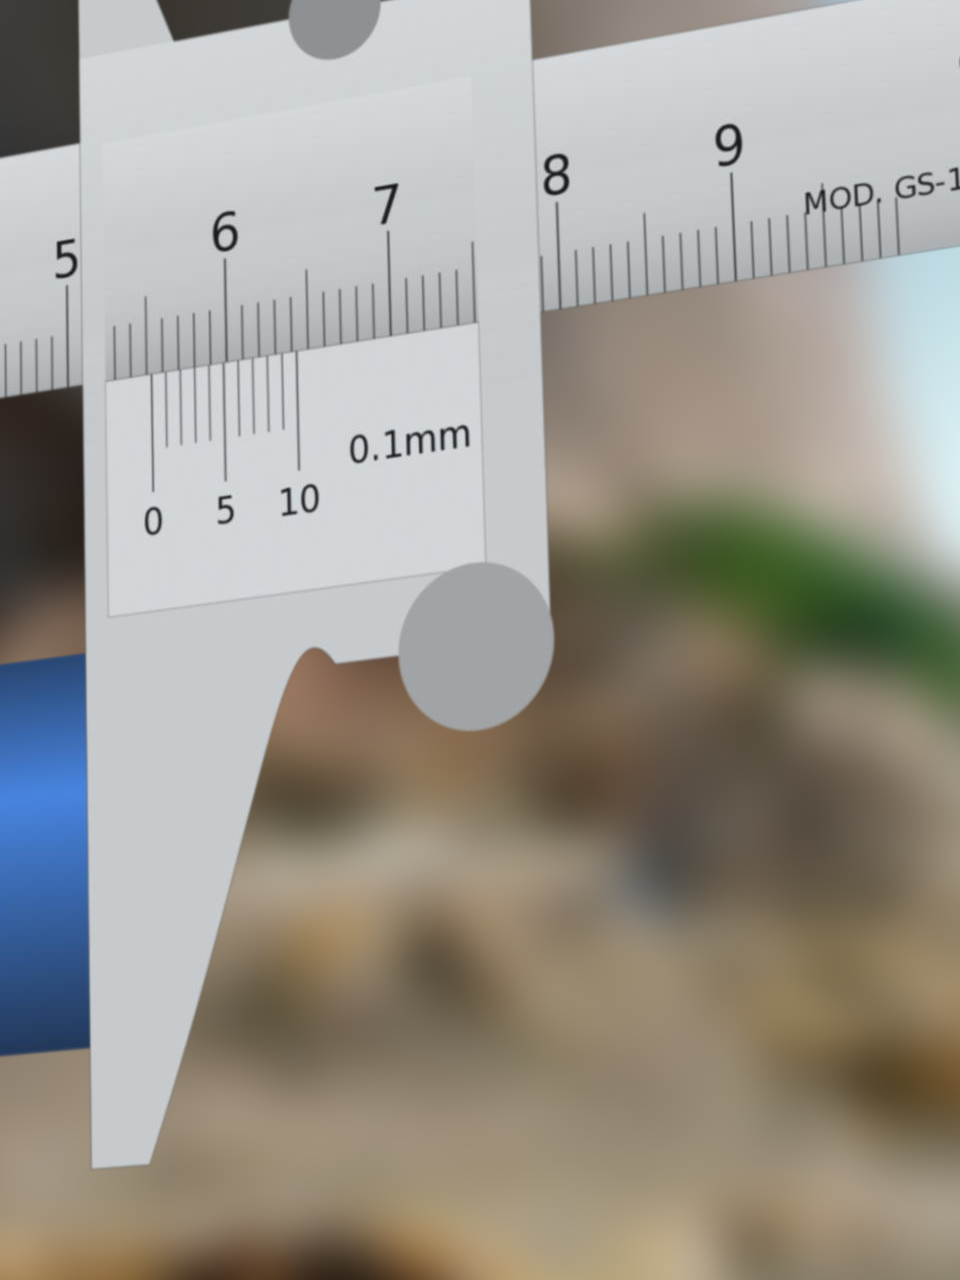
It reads 55.3 mm
